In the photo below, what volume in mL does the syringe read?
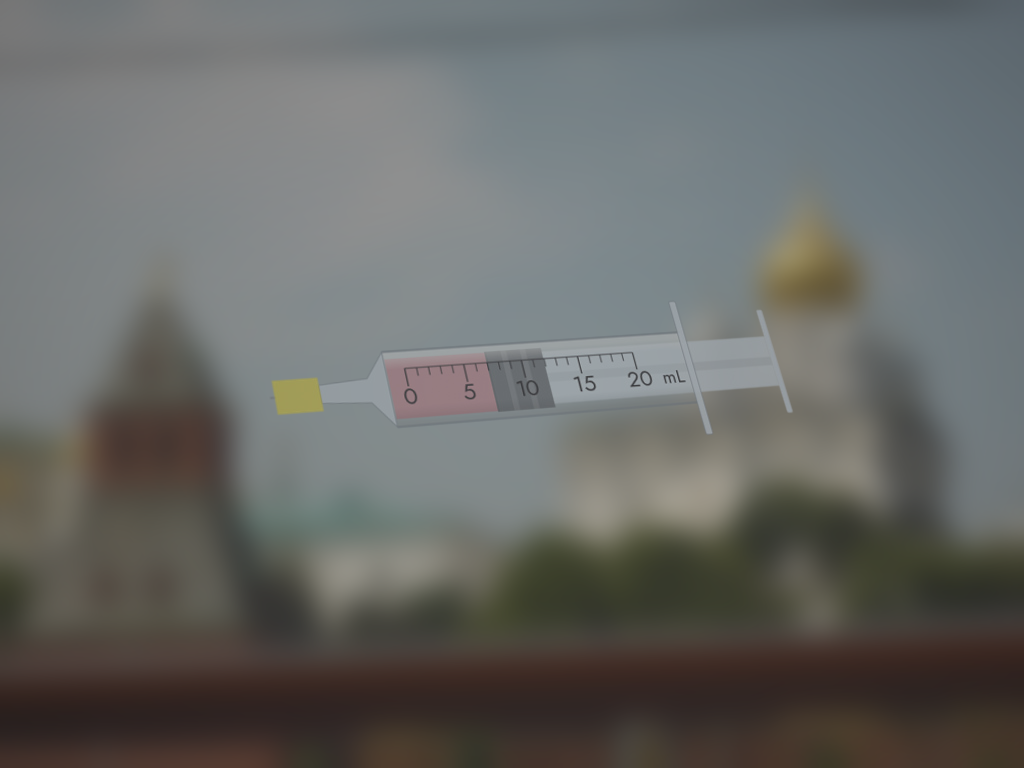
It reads 7 mL
